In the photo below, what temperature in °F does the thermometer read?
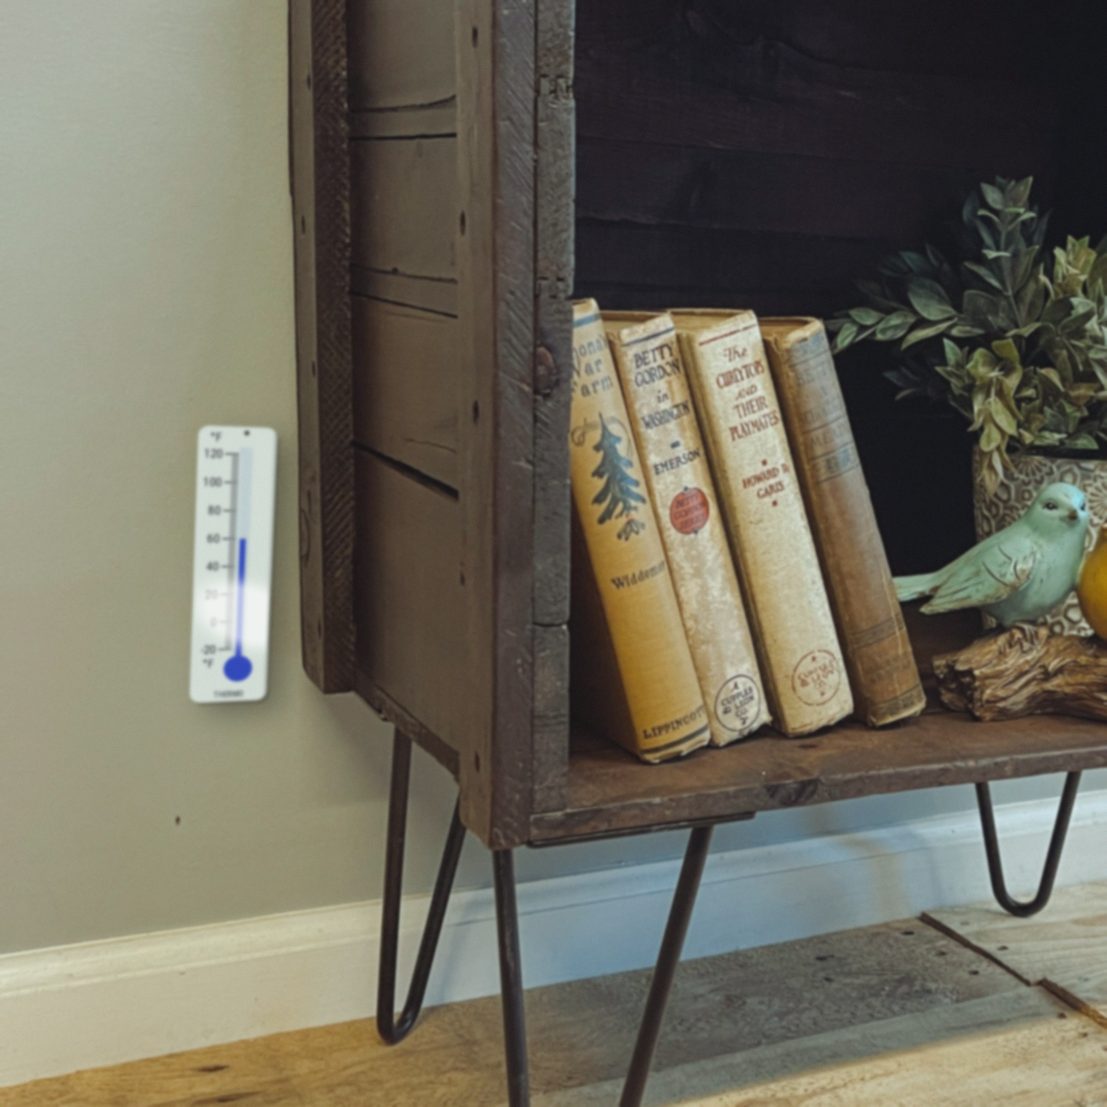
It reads 60 °F
